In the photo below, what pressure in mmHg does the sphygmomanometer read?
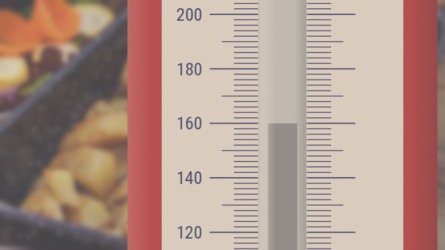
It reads 160 mmHg
